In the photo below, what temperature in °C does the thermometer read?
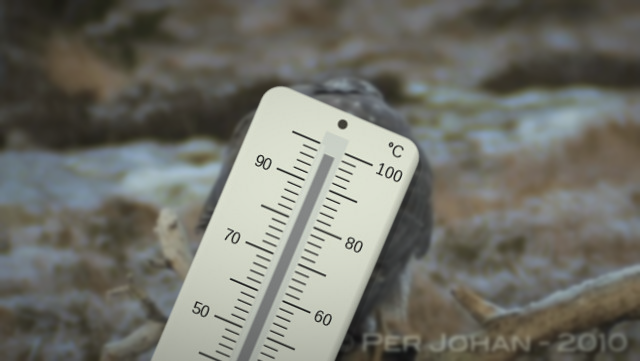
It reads 98 °C
